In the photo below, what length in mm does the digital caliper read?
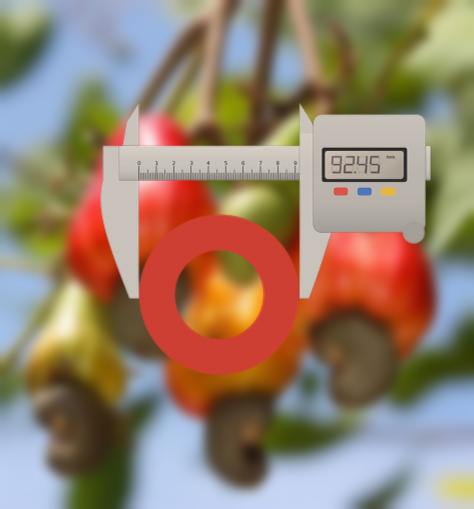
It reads 92.45 mm
